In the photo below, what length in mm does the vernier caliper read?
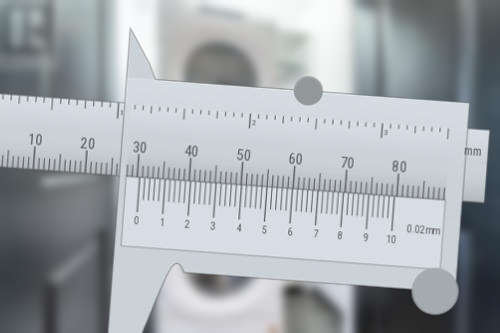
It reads 30.5 mm
